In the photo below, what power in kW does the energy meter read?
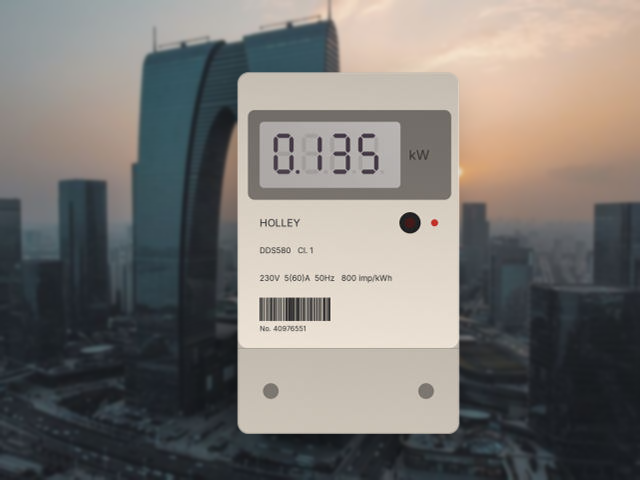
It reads 0.135 kW
